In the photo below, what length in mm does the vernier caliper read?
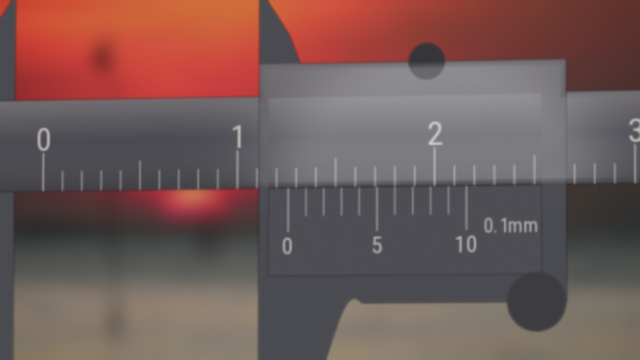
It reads 12.6 mm
